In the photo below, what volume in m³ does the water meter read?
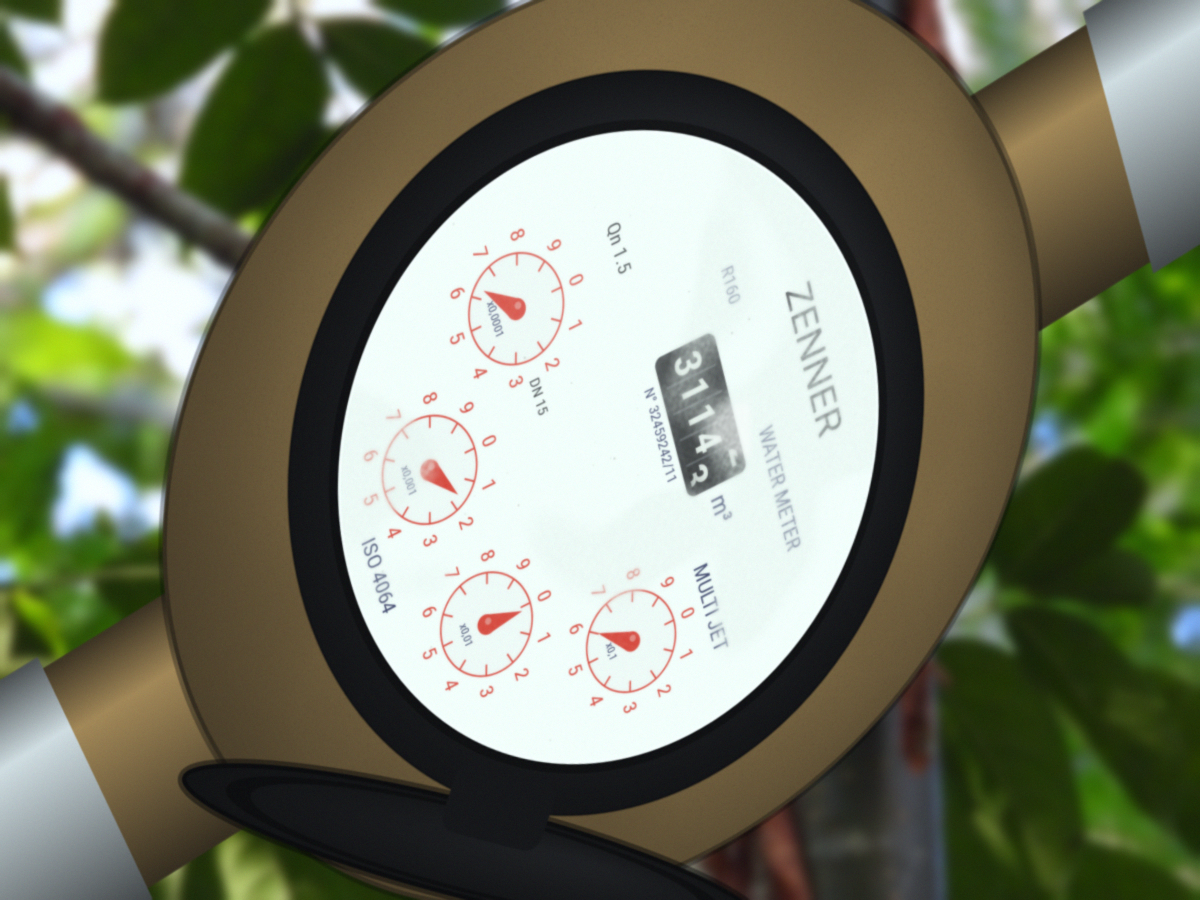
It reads 31142.6016 m³
